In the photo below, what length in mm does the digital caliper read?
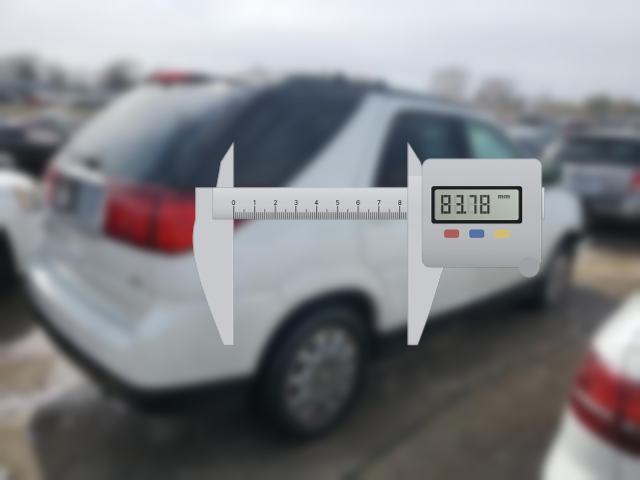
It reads 83.78 mm
